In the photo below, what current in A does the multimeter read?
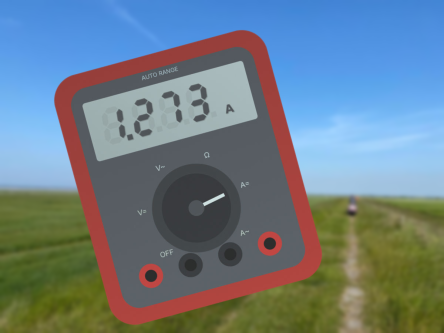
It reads 1.273 A
